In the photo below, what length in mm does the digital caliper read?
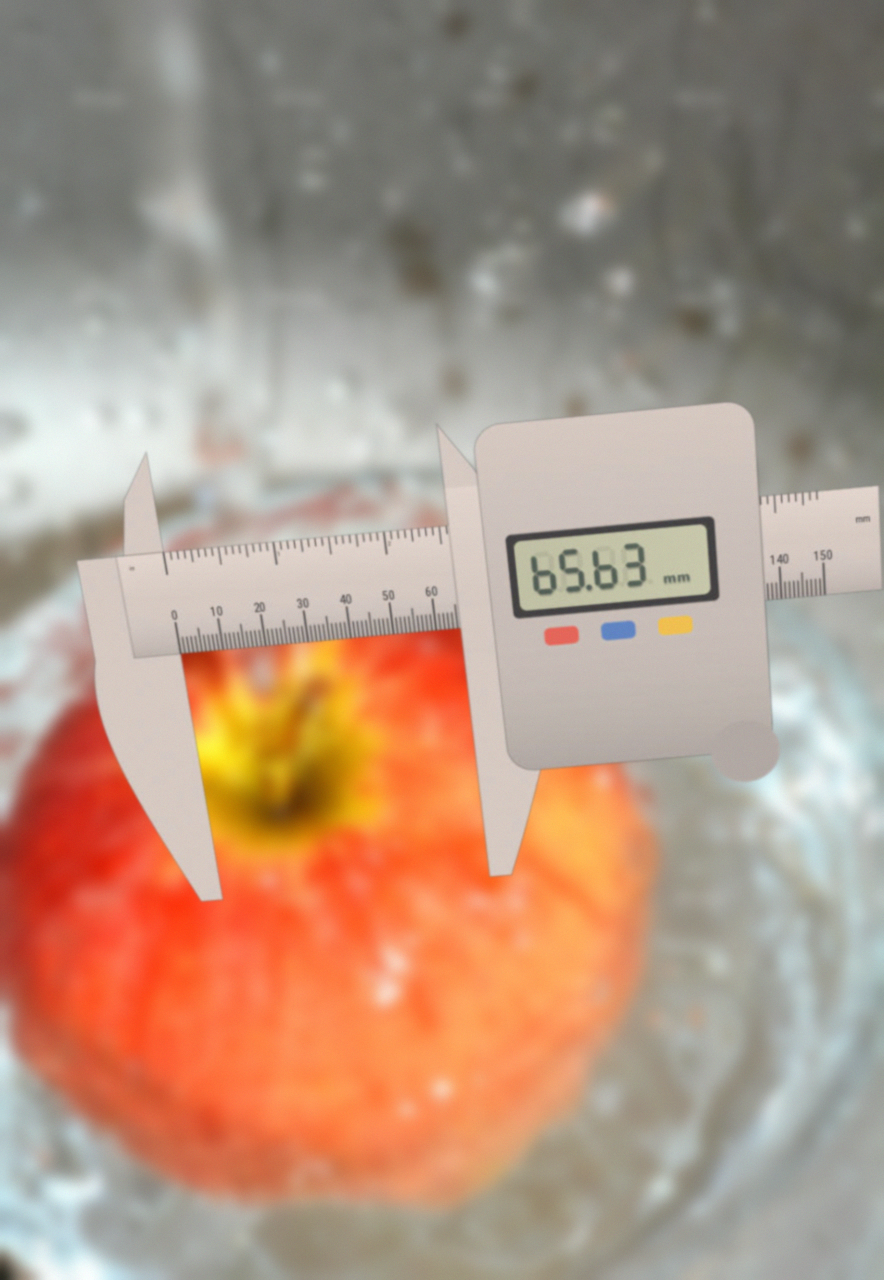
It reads 65.63 mm
